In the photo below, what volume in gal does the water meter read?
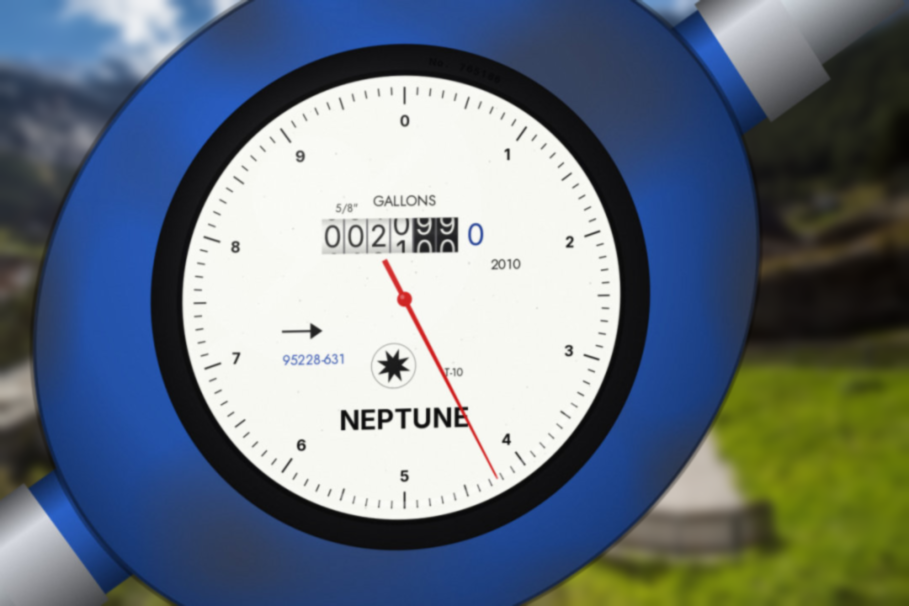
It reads 20994.2 gal
